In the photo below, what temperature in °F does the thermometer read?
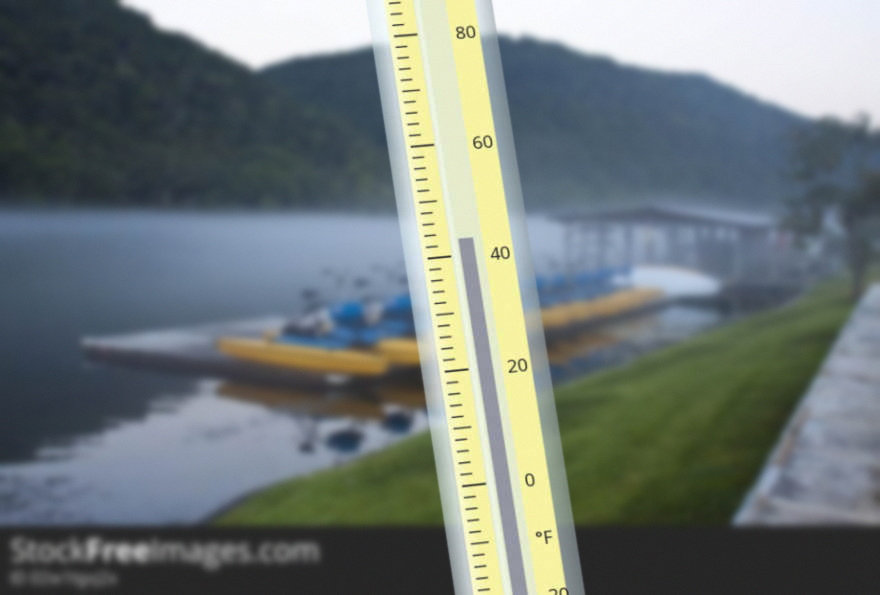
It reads 43 °F
